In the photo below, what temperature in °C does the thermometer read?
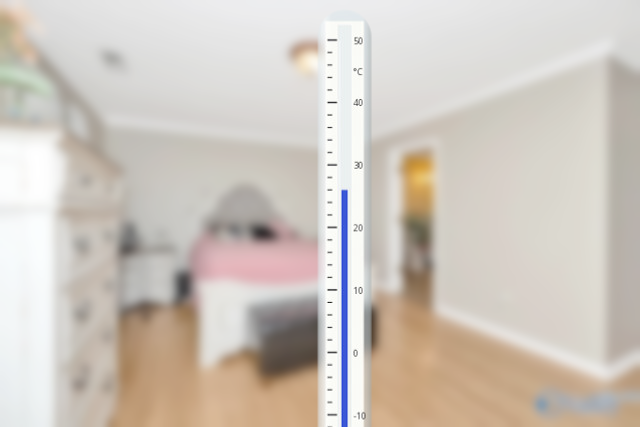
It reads 26 °C
